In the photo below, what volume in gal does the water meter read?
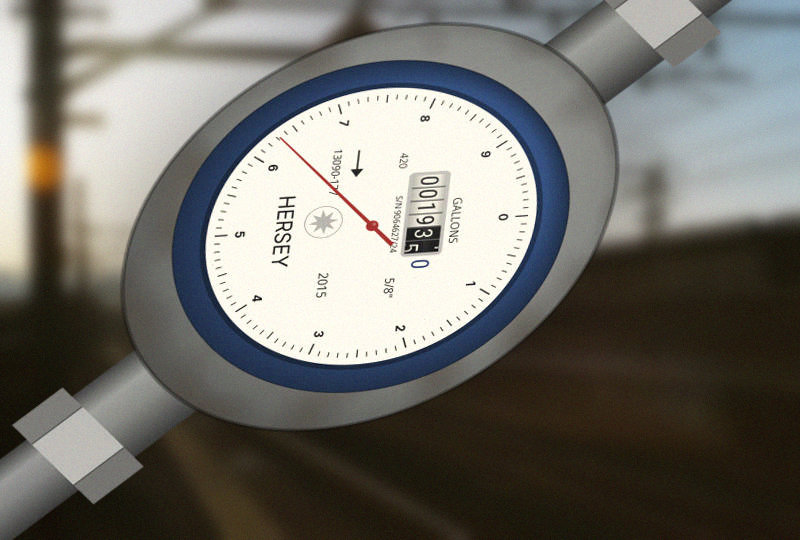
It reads 19346.3 gal
